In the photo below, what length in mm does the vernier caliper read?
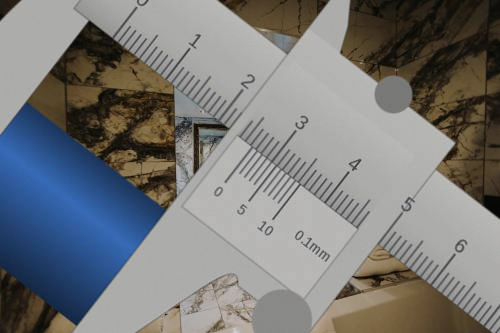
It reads 26.4 mm
